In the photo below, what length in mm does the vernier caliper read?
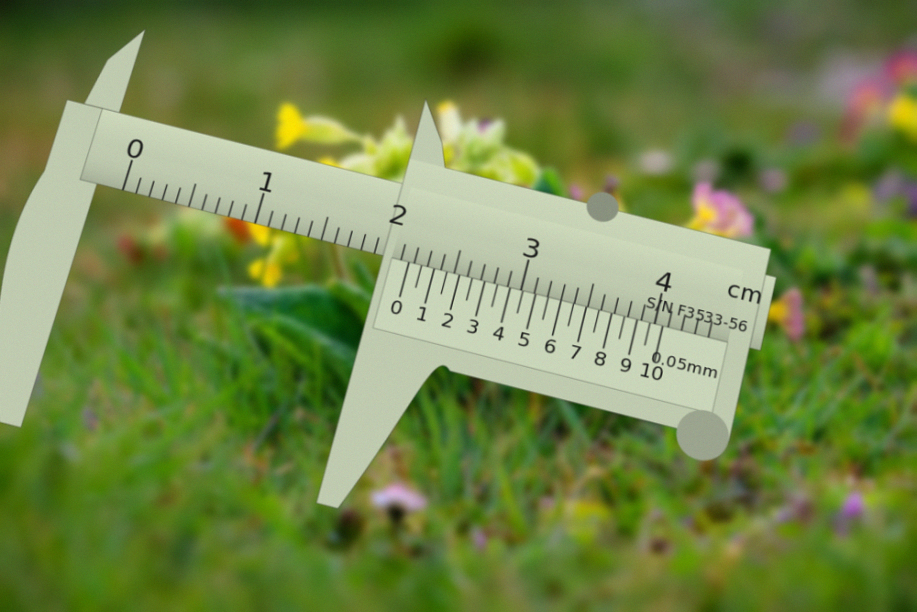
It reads 21.6 mm
